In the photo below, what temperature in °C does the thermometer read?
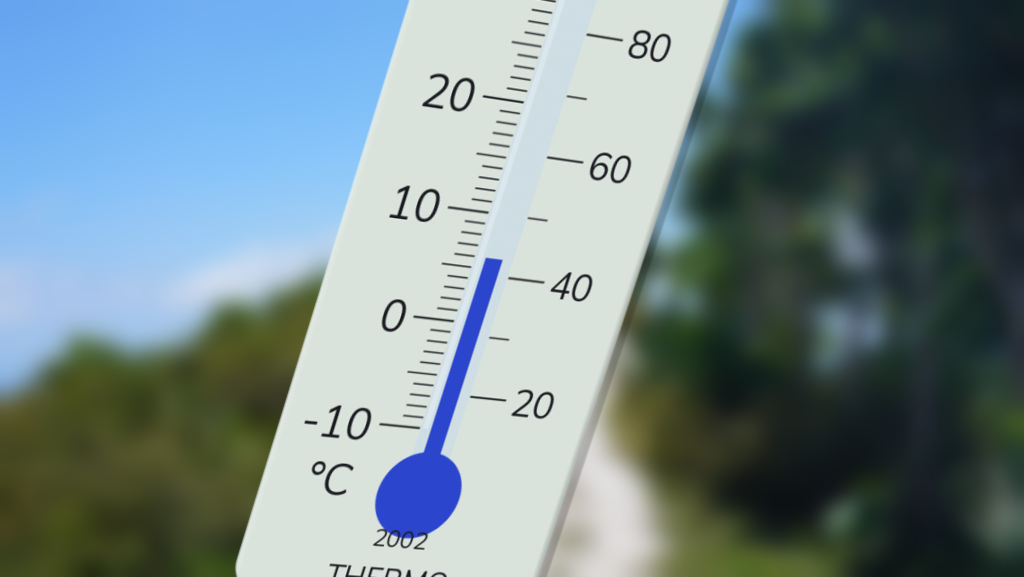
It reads 6 °C
